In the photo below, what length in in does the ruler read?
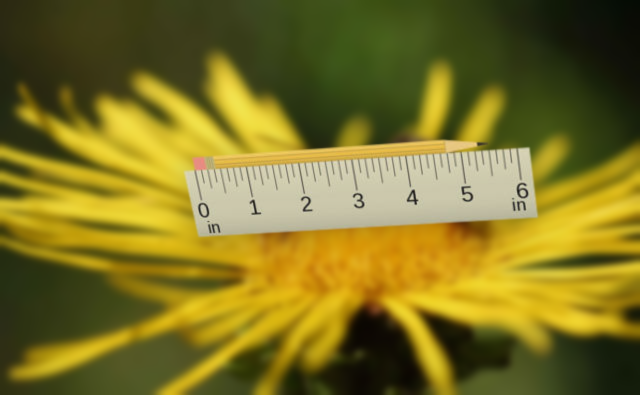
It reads 5.5 in
